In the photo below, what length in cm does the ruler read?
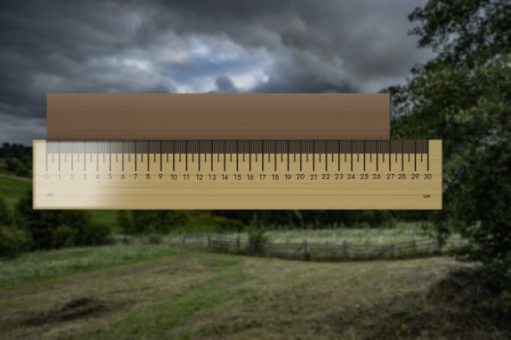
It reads 27 cm
